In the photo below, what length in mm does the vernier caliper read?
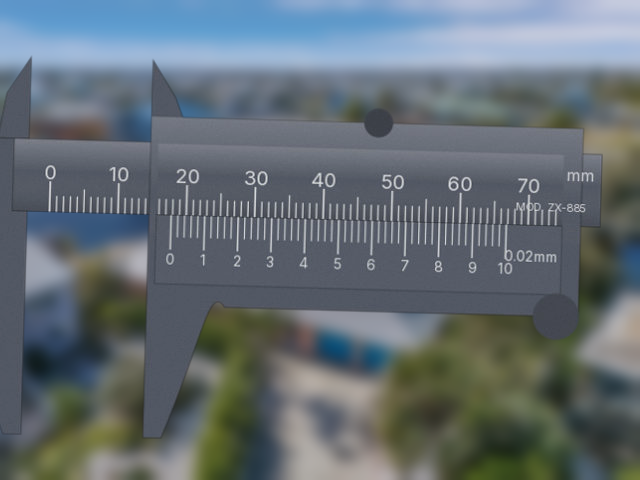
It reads 17.8 mm
